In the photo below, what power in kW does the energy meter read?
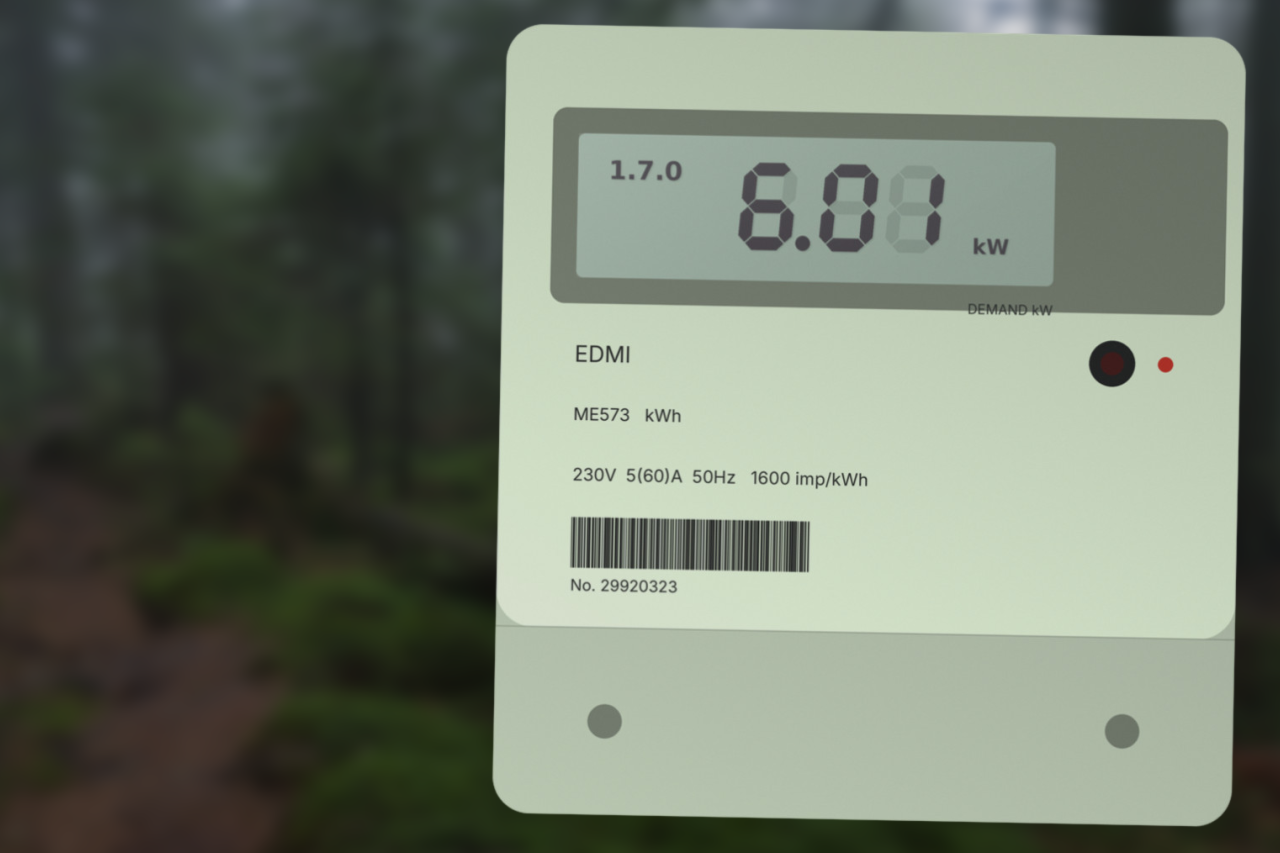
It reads 6.01 kW
